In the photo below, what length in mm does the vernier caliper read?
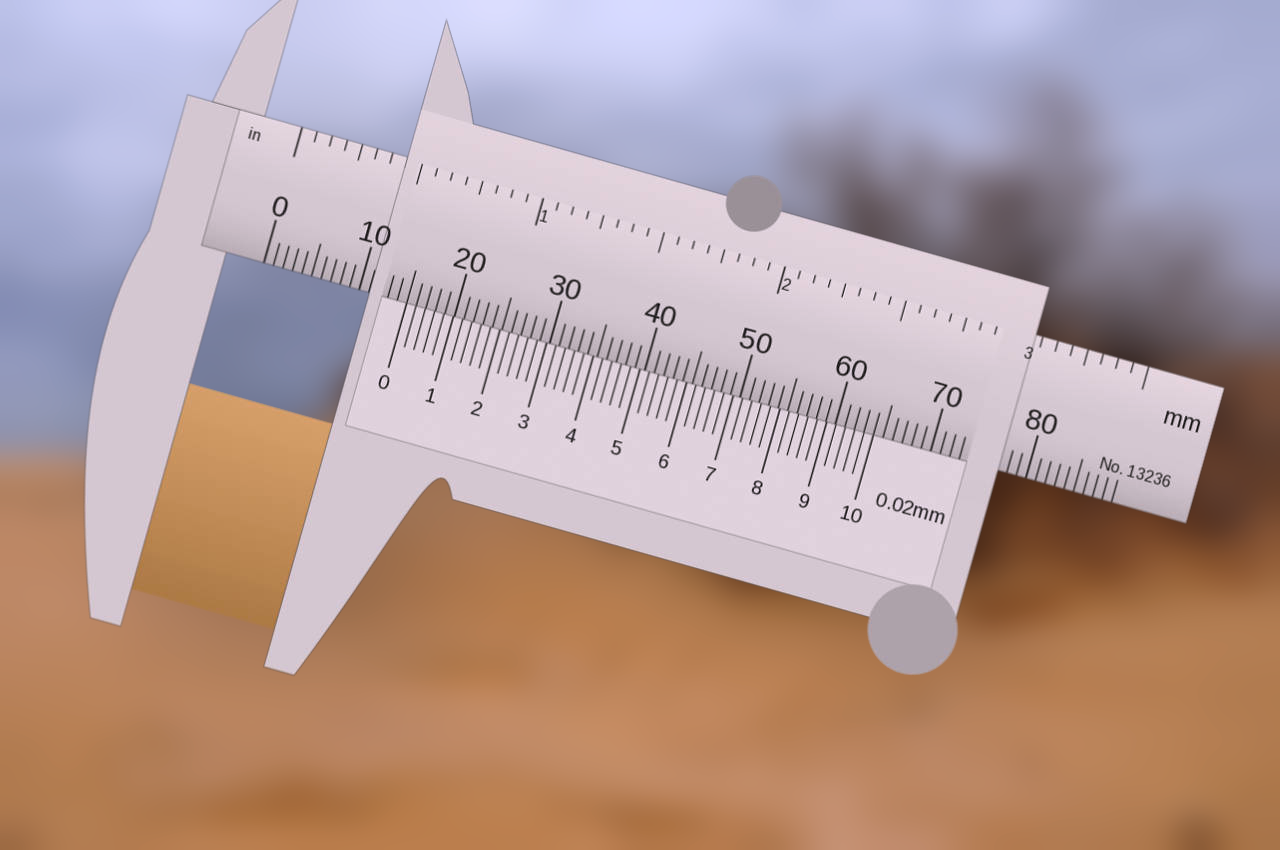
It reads 15.0 mm
